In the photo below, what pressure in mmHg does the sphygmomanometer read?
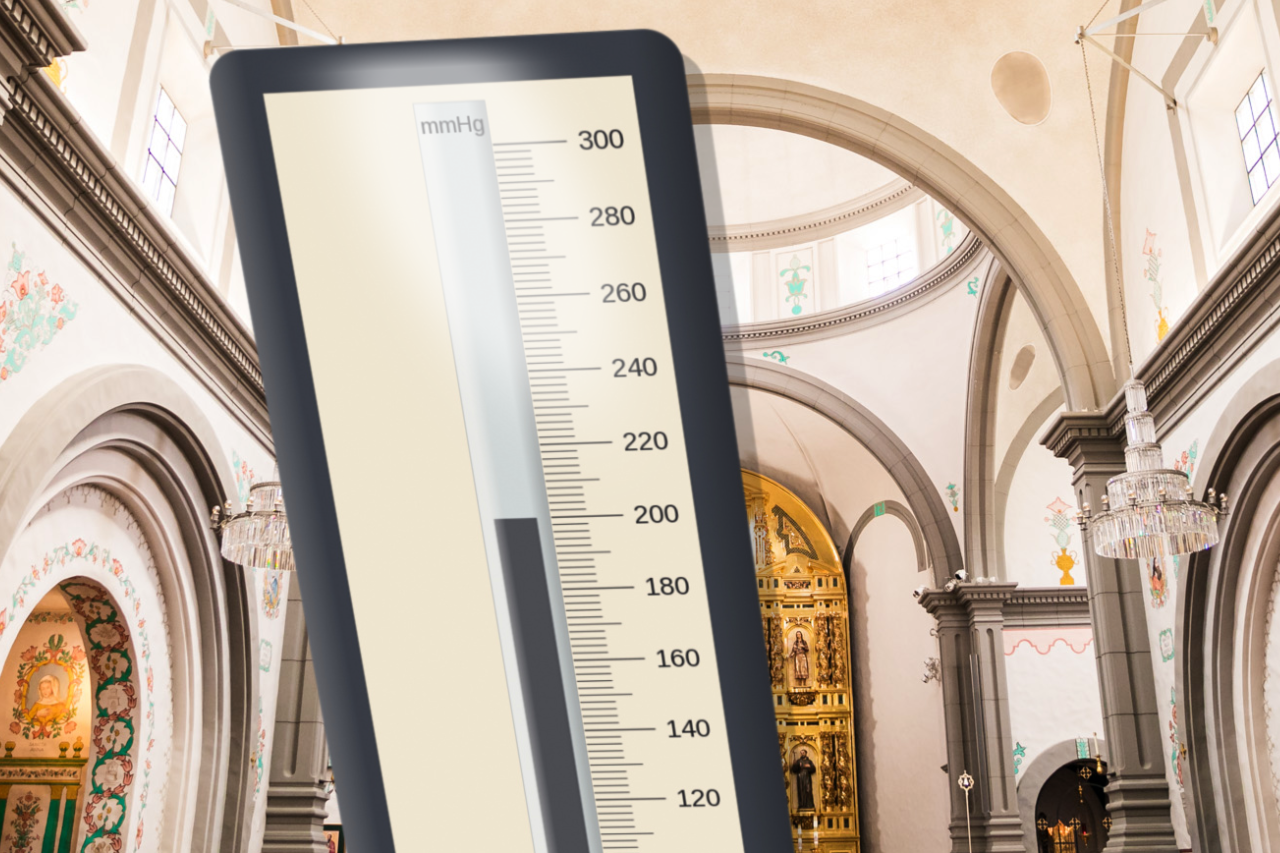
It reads 200 mmHg
